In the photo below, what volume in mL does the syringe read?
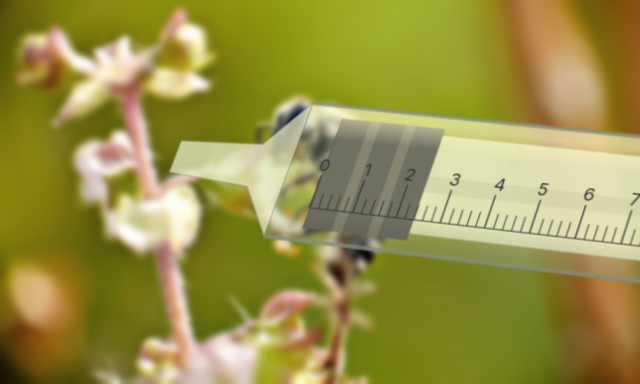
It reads 0 mL
